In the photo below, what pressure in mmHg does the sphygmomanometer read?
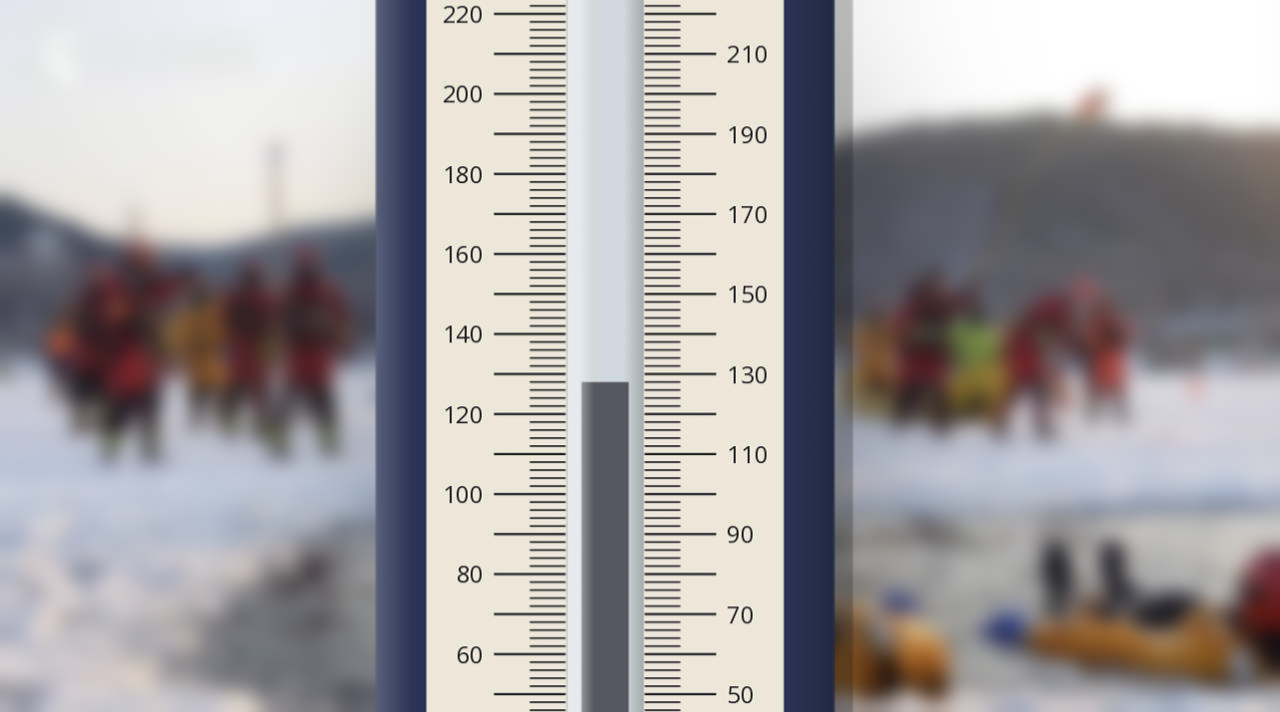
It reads 128 mmHg
